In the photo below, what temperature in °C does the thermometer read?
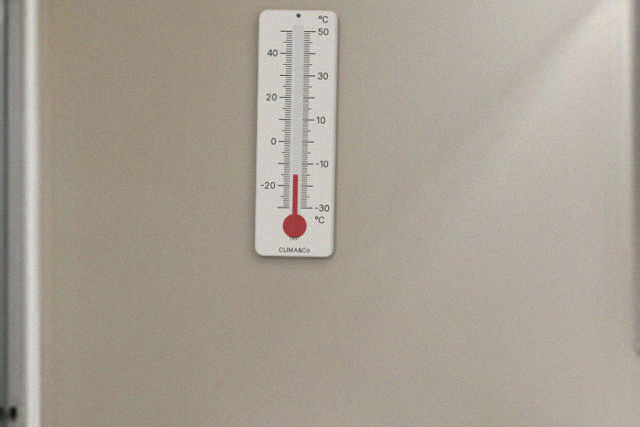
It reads -15 °C
